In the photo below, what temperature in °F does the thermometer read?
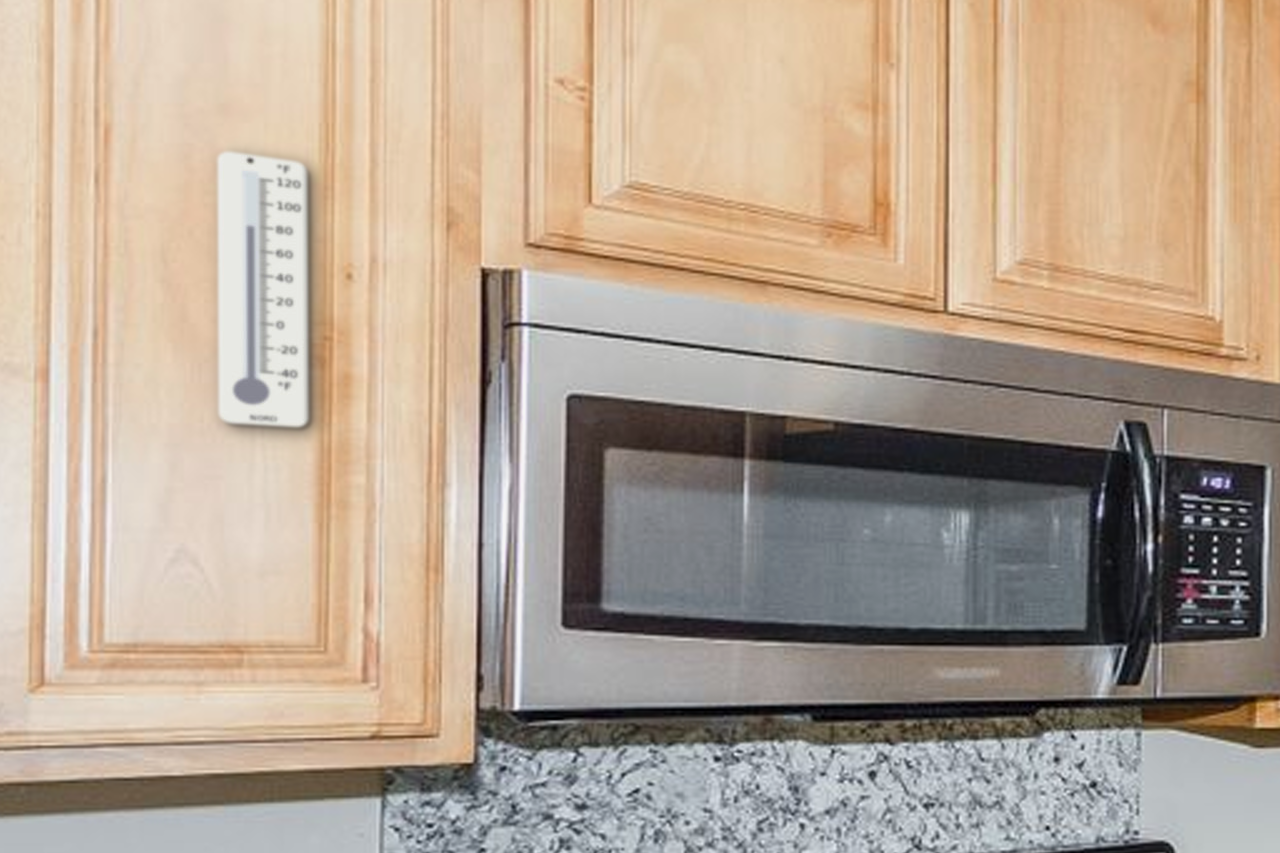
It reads 80 °F
